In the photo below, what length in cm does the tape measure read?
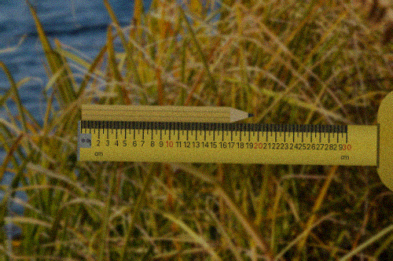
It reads 19.5 cm
